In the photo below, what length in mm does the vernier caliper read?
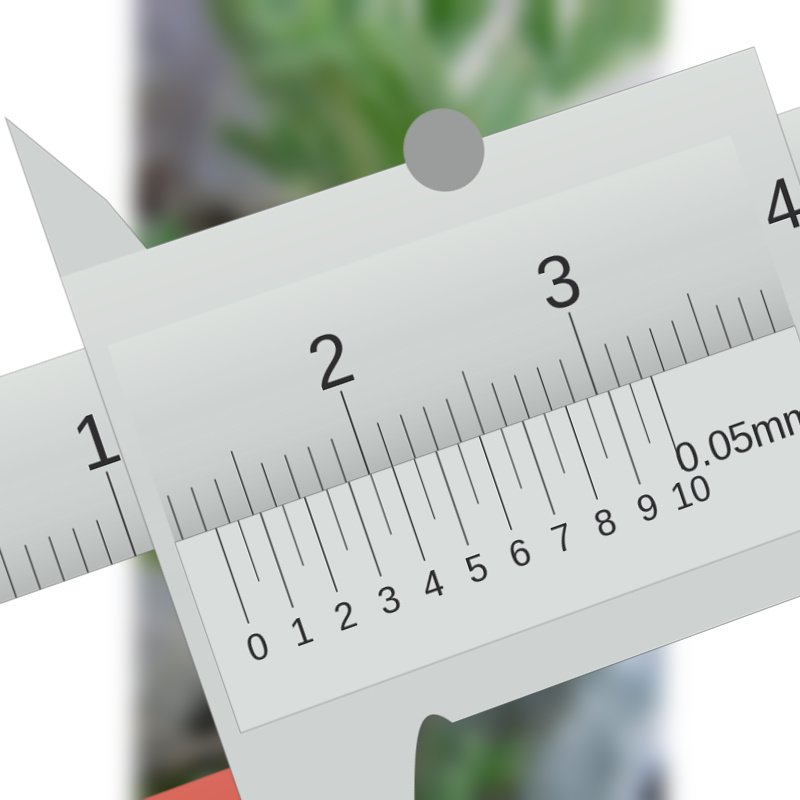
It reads 13.40 mm
